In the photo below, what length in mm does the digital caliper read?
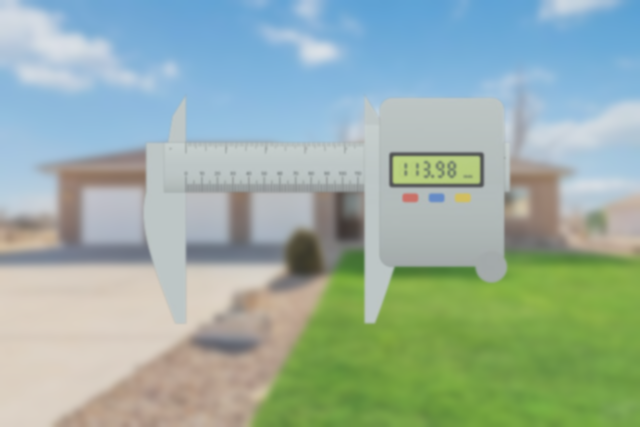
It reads 113.98 mm
